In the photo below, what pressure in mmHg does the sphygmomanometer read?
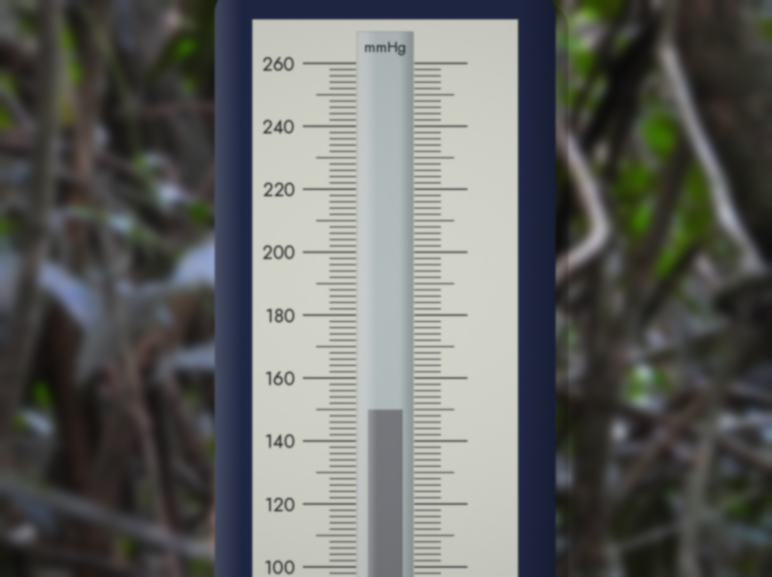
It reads 150 mmHg
